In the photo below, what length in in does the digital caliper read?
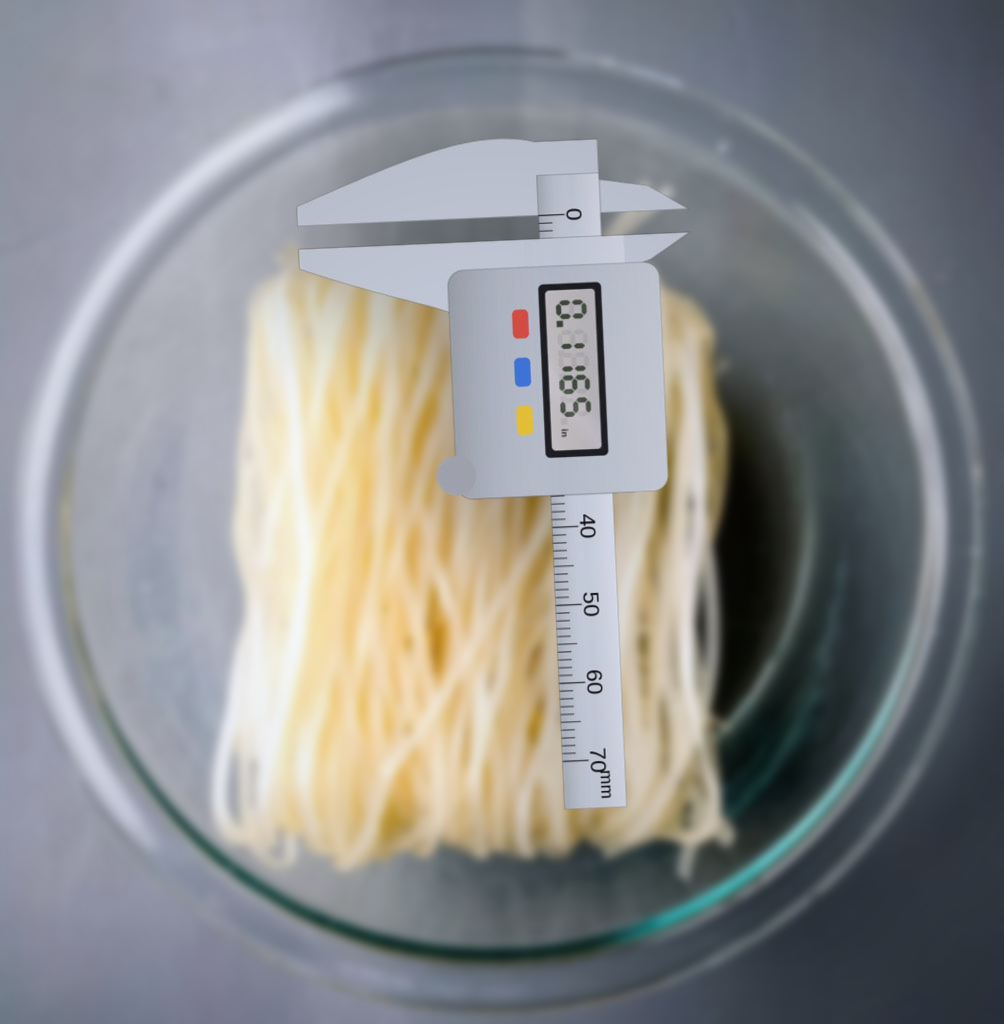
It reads 0.1165 in
